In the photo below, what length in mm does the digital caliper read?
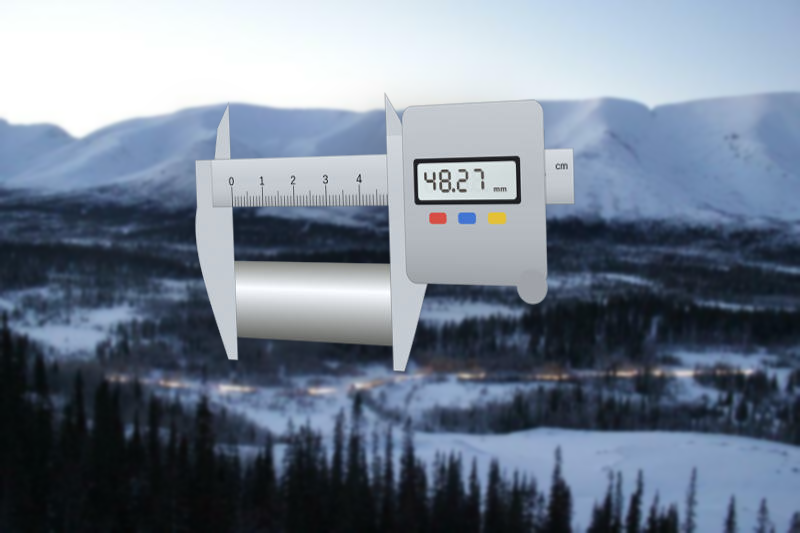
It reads 48.27 mm
